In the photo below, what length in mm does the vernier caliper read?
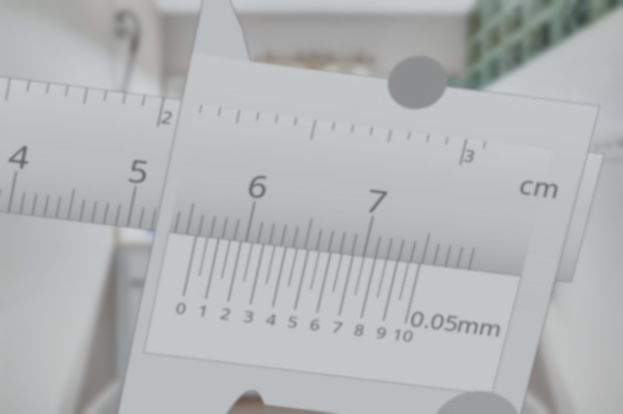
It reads 55.8 mm
